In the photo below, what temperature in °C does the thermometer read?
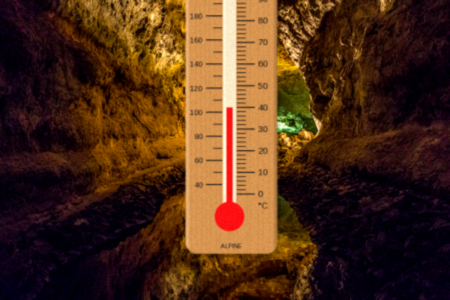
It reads 40 °C
